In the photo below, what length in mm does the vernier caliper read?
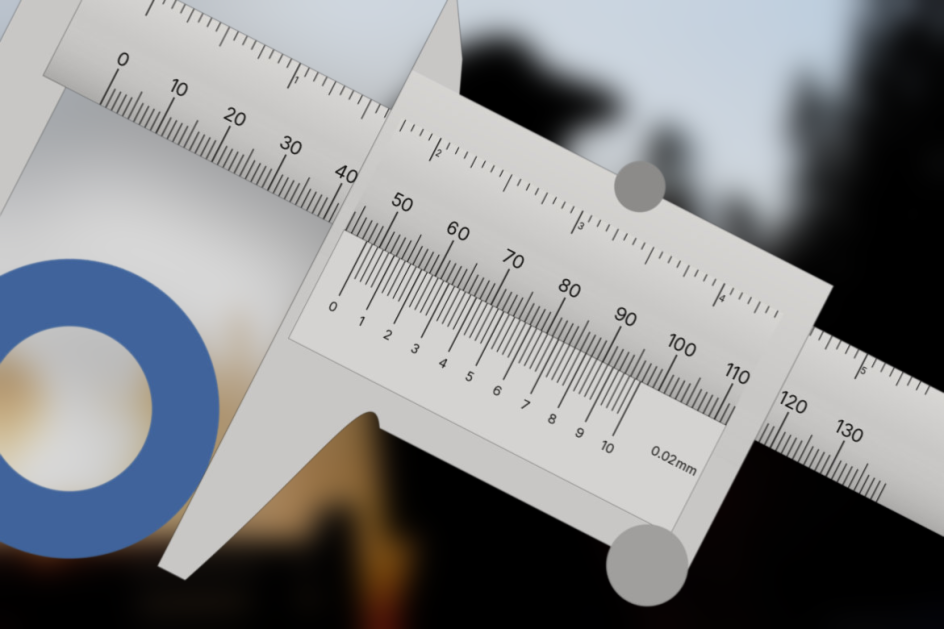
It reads 47.8 mm
